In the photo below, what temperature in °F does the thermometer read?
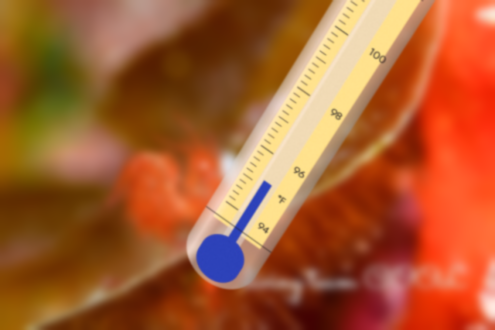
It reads 95.2 °F
